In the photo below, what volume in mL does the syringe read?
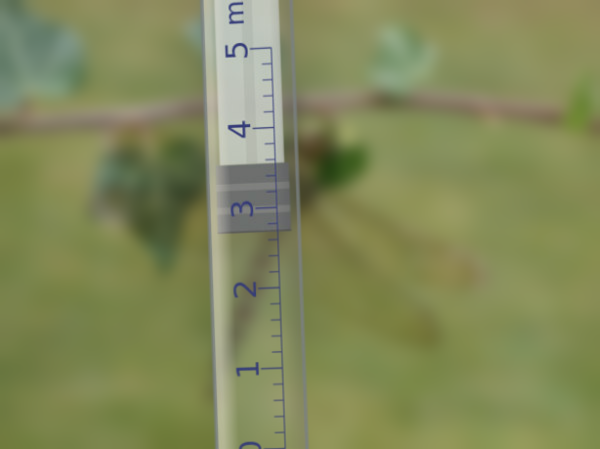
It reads 2.7 mL
